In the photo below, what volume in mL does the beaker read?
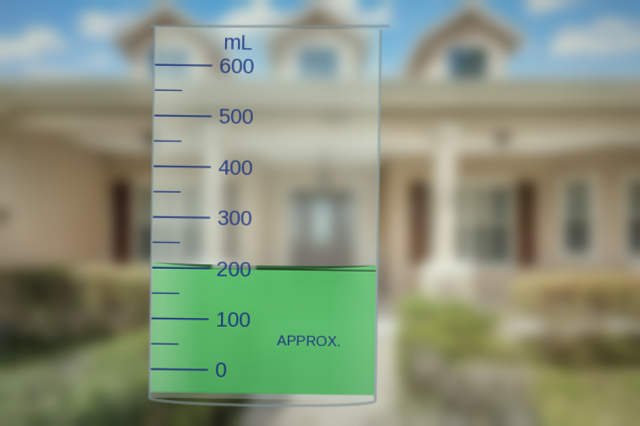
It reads 200 mL
